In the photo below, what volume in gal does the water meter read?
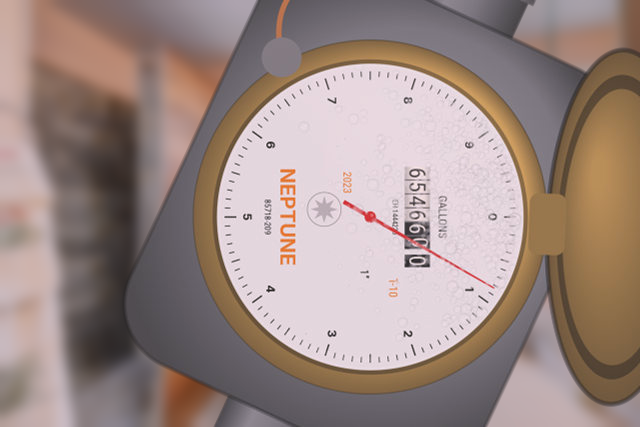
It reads 6546600.8 gal
